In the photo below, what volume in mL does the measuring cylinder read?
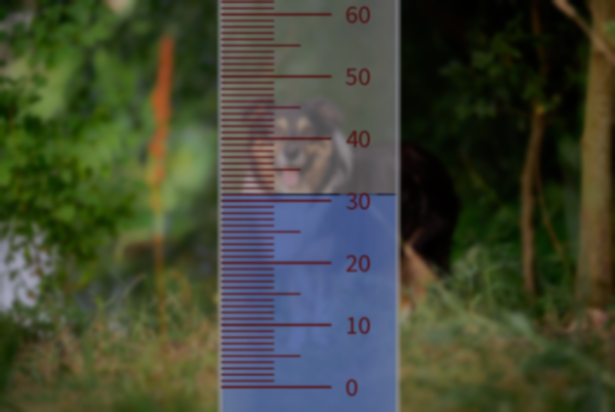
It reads 31 mL
